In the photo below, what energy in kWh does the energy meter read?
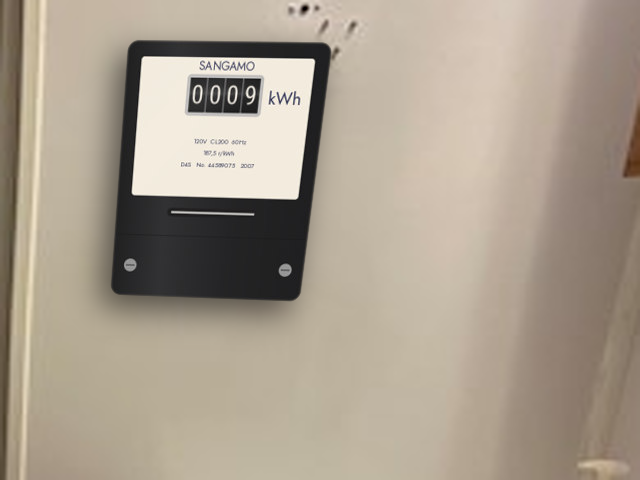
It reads 9 kWh
